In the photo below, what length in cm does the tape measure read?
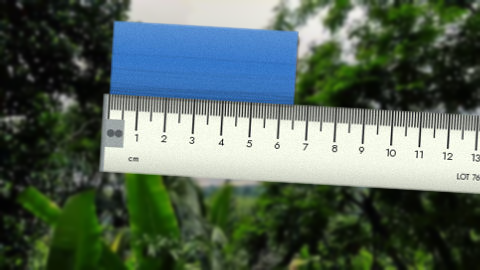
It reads 6.5 cm
